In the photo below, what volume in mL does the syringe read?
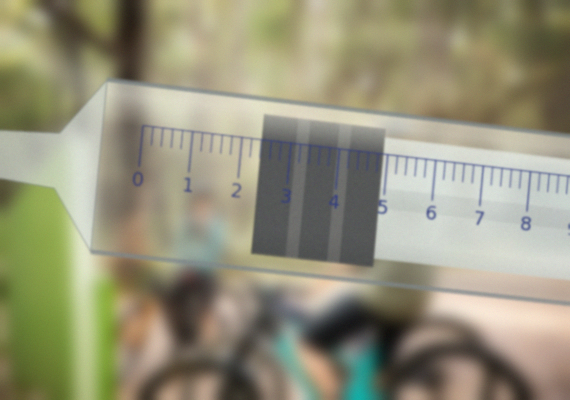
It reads 2.4 mL
